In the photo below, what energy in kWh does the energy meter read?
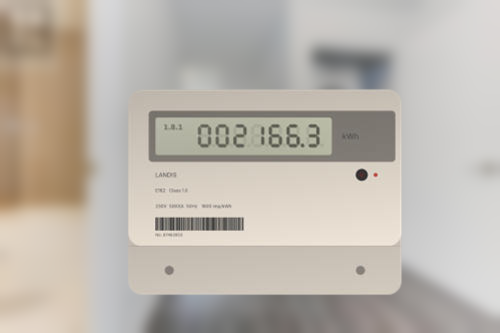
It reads 2166.3 kWh
